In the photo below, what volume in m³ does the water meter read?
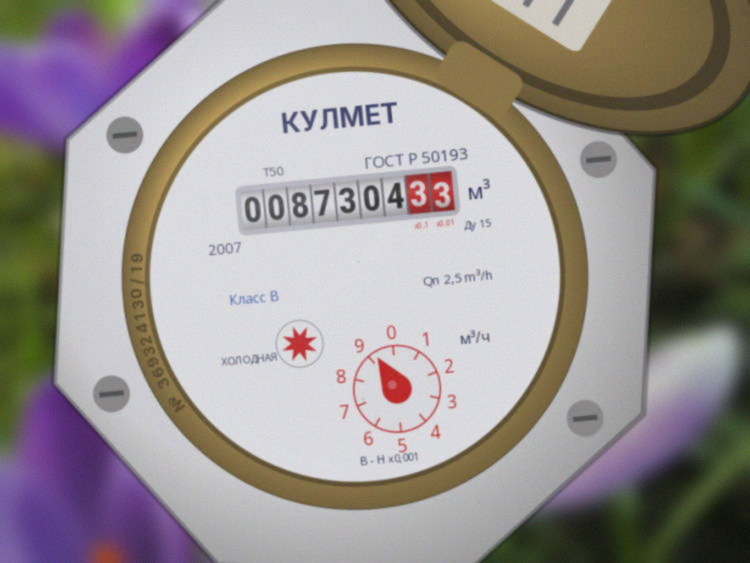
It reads 87304.329 m³
